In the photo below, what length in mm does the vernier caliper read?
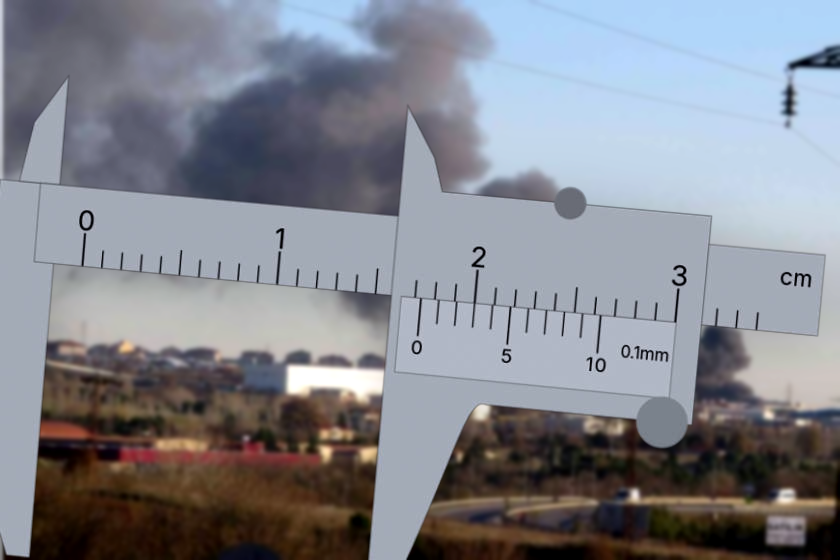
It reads 17.3 mm
